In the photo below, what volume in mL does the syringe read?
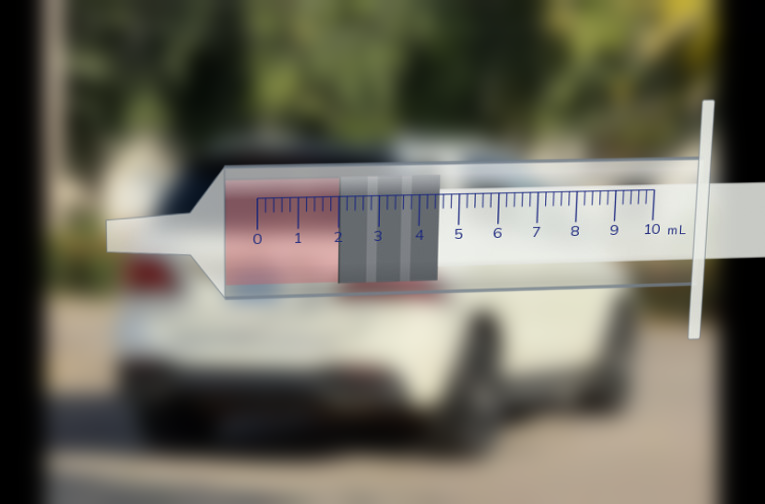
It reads 2 mL
